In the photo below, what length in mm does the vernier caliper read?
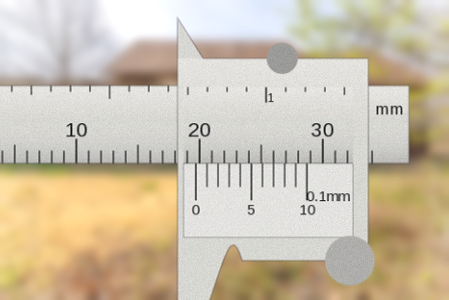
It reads 19.7 mm
